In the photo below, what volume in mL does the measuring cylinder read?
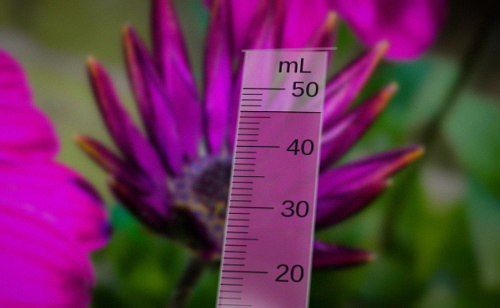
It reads 46 mL
